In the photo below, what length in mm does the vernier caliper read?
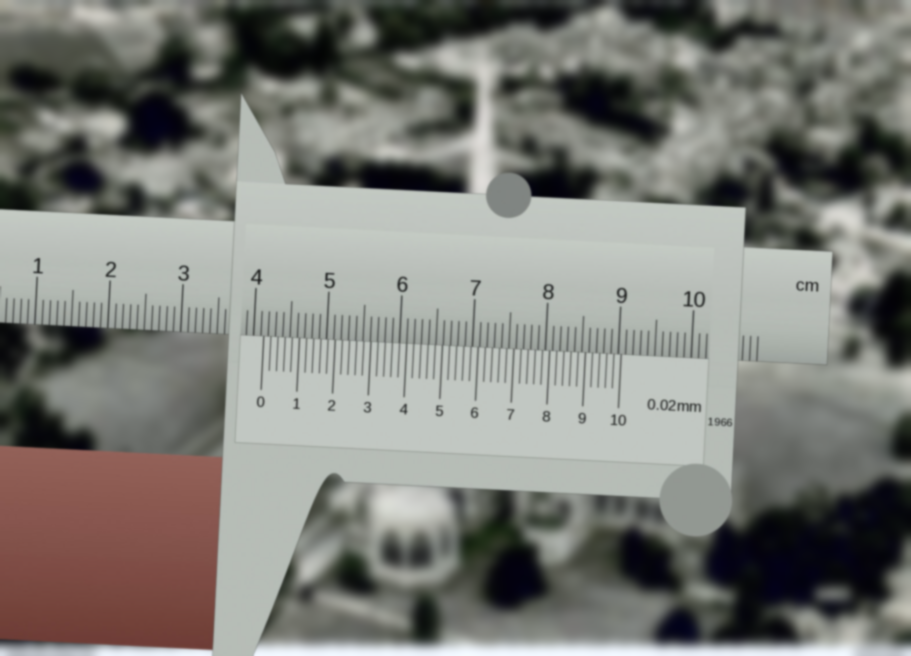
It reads 41.4 mm
